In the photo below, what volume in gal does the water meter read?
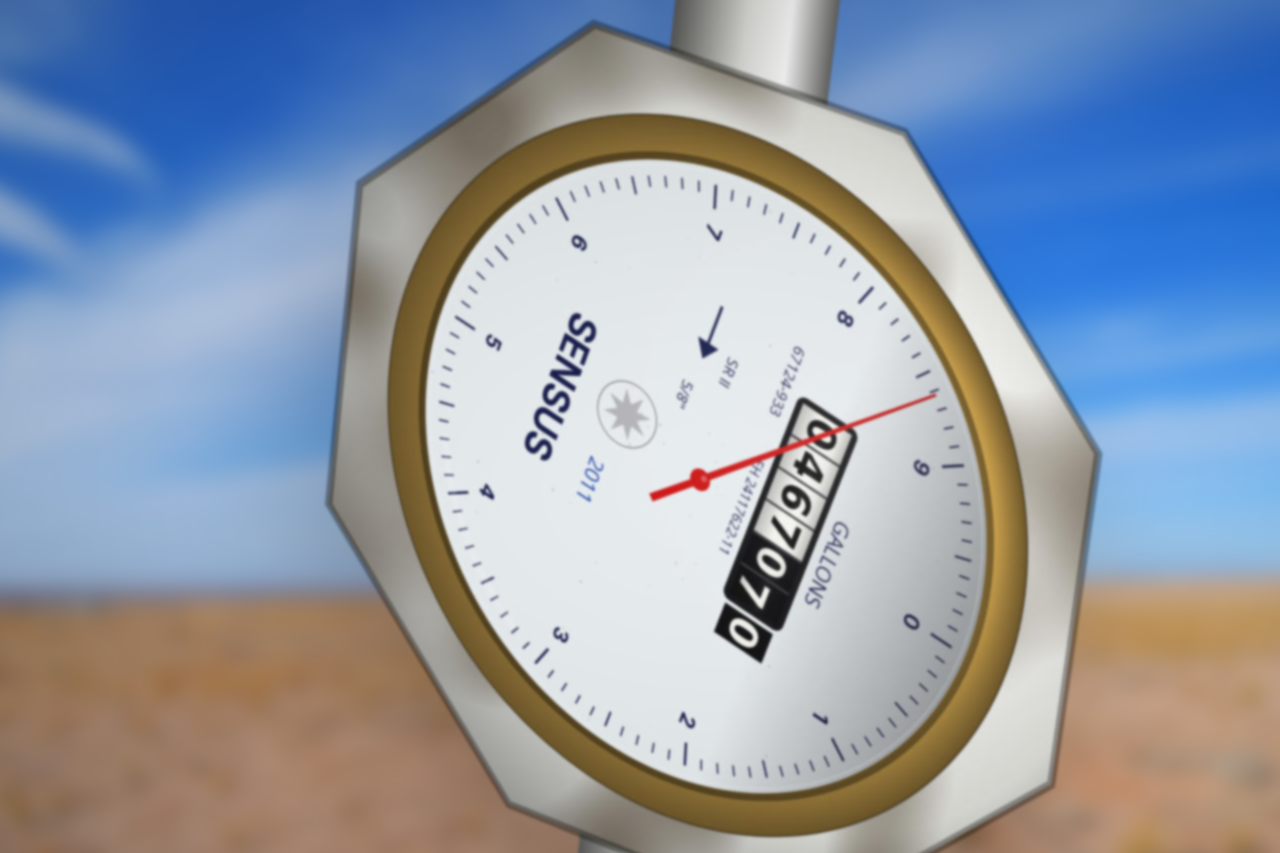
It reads 467068.6 gal
